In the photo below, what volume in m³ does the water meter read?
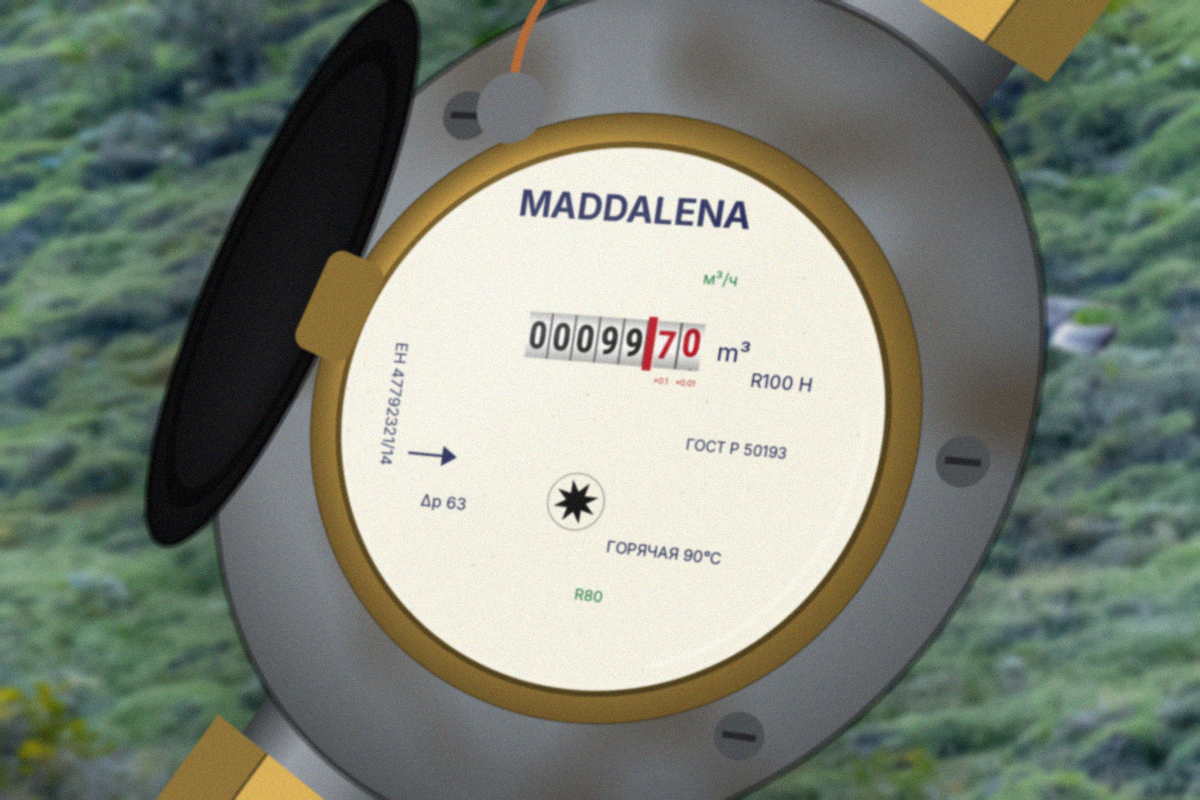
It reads 99.70 m³
